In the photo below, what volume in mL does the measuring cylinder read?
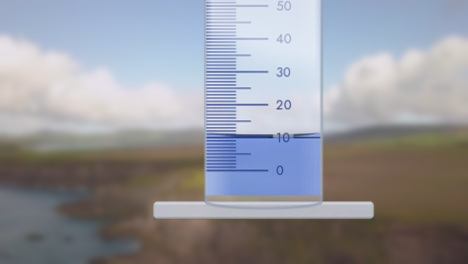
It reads 10 mL
